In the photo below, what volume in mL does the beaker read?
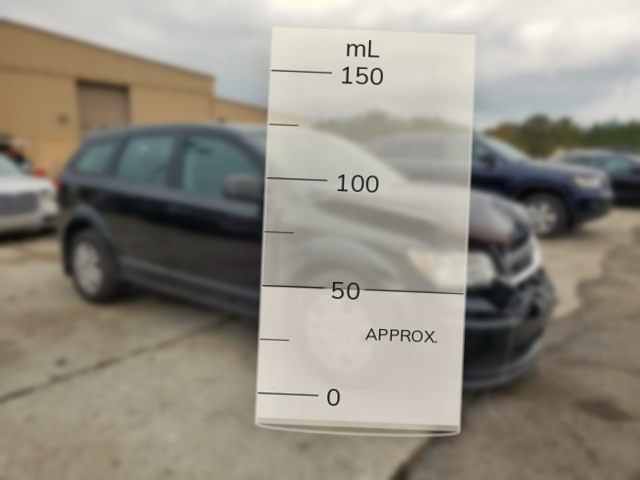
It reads 50 mL
